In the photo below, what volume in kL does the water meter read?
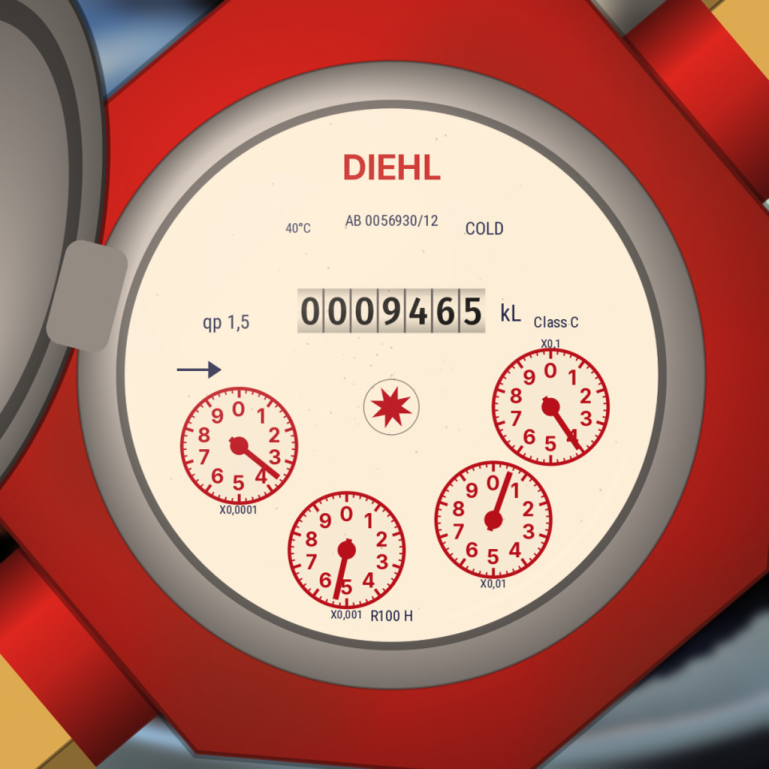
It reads 9465.4053 kL
